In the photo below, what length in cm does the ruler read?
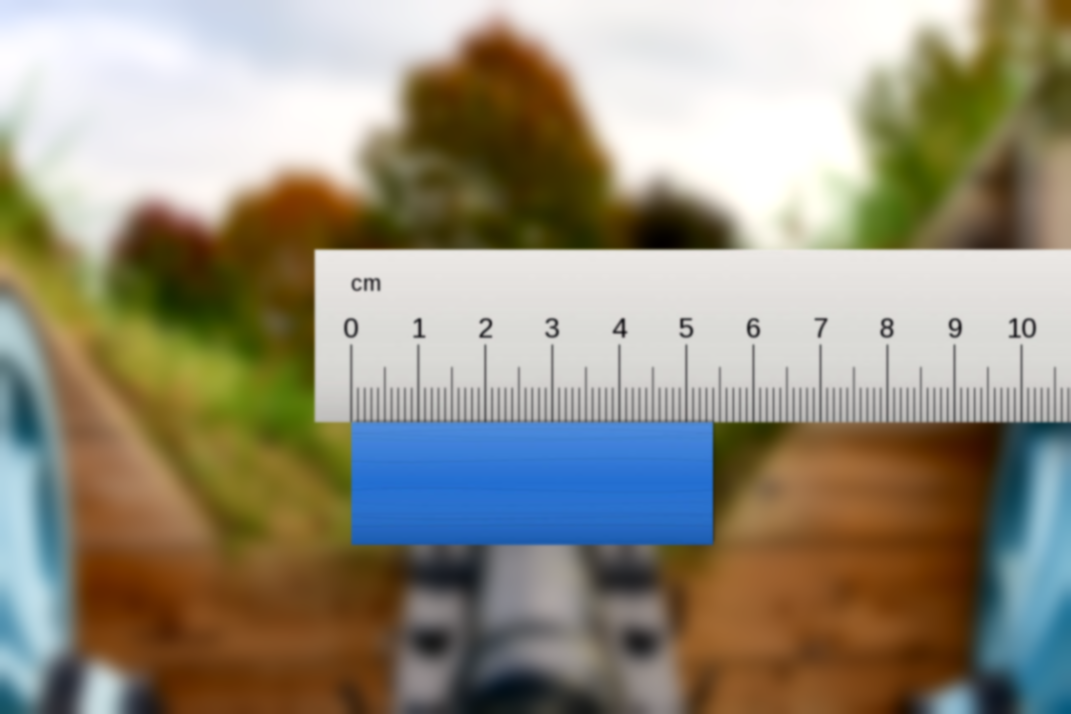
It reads 5.4 cm
